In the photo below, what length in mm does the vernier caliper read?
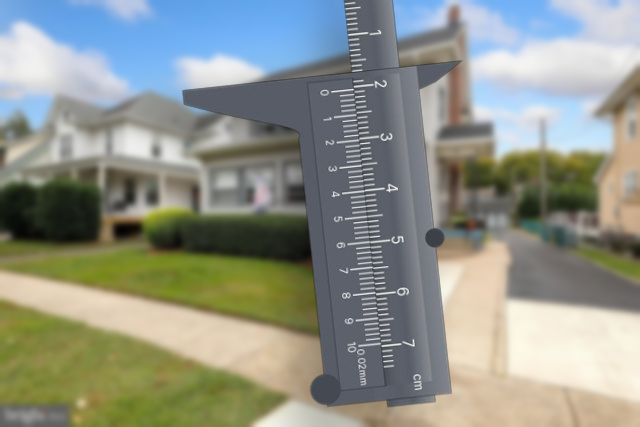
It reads 20.5 mm
